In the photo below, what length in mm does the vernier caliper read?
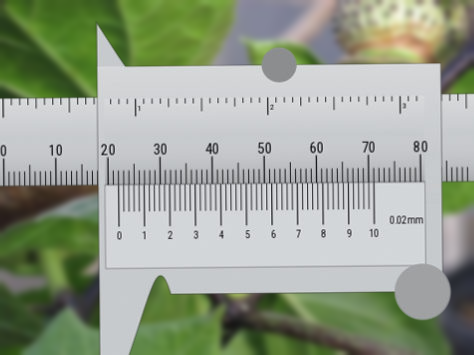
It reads 22.0 mm
